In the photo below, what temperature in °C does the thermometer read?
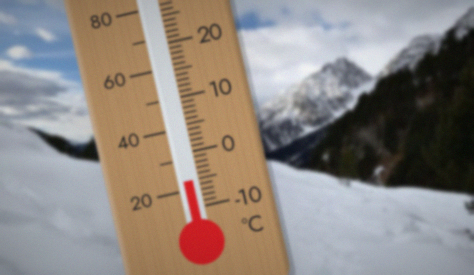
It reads -5 °C
